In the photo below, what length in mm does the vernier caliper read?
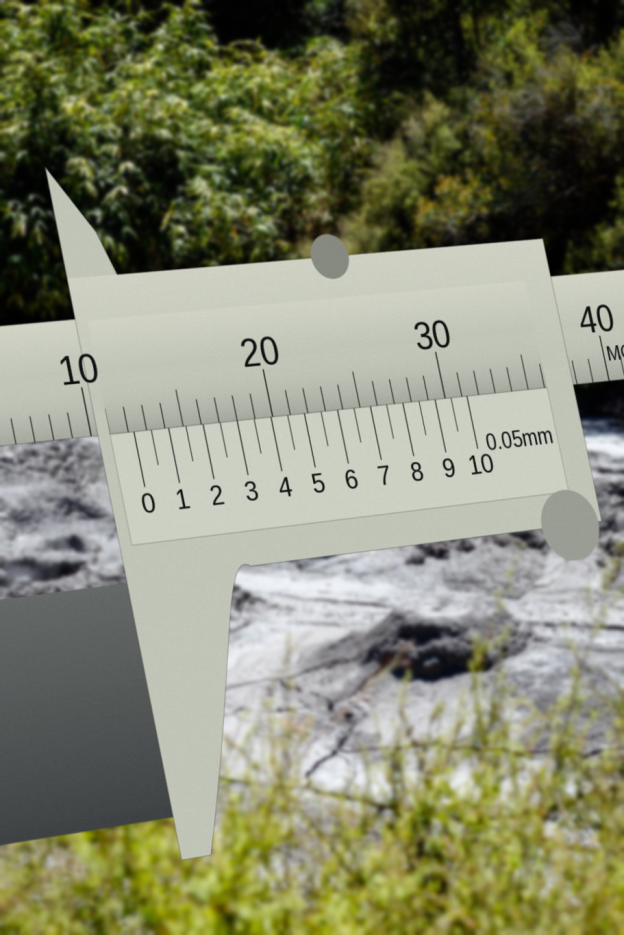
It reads 12.3 mm
